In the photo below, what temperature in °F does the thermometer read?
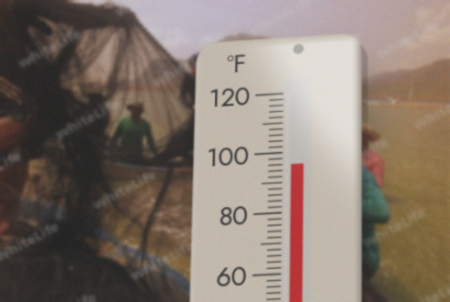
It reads 96 °F
